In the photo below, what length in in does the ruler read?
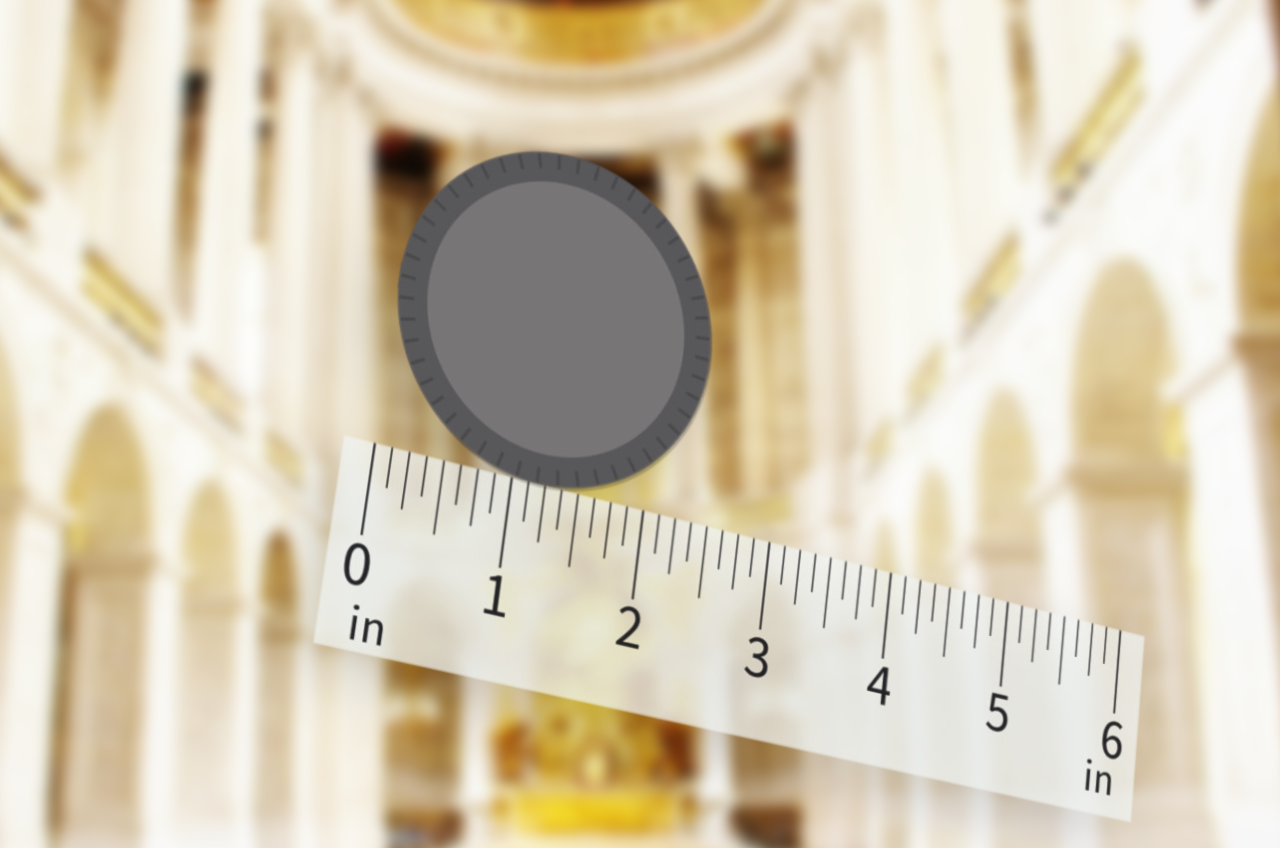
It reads 2.375 in
